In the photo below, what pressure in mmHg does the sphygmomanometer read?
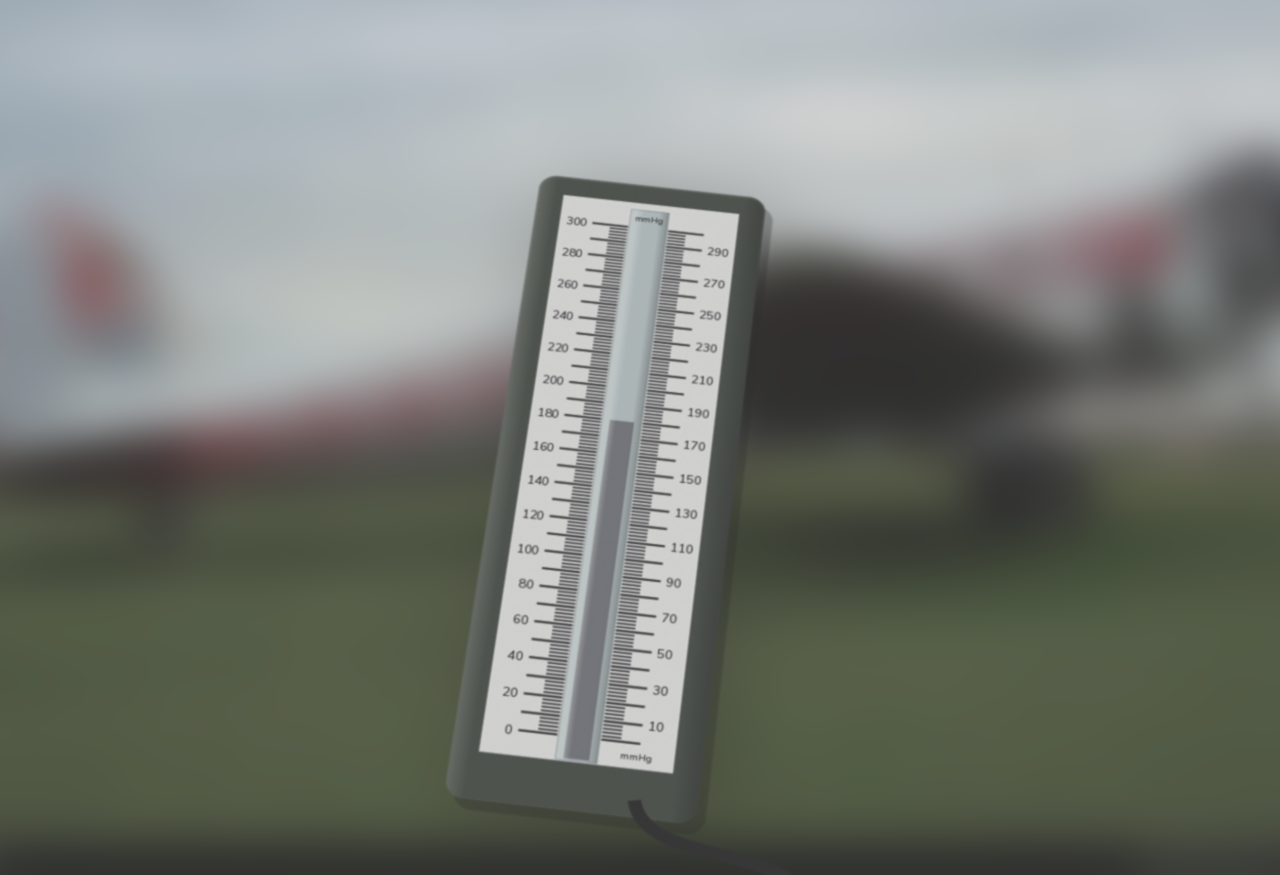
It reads 180 mmHg
